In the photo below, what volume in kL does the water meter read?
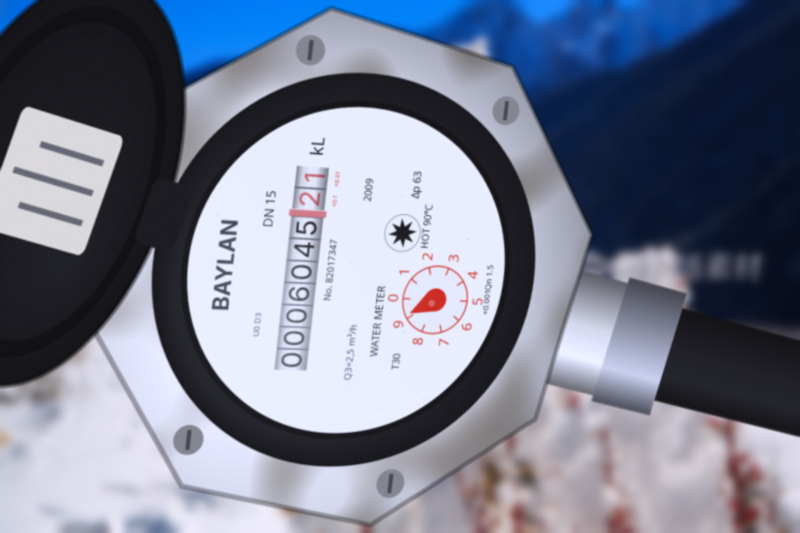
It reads 6045.209 kL
